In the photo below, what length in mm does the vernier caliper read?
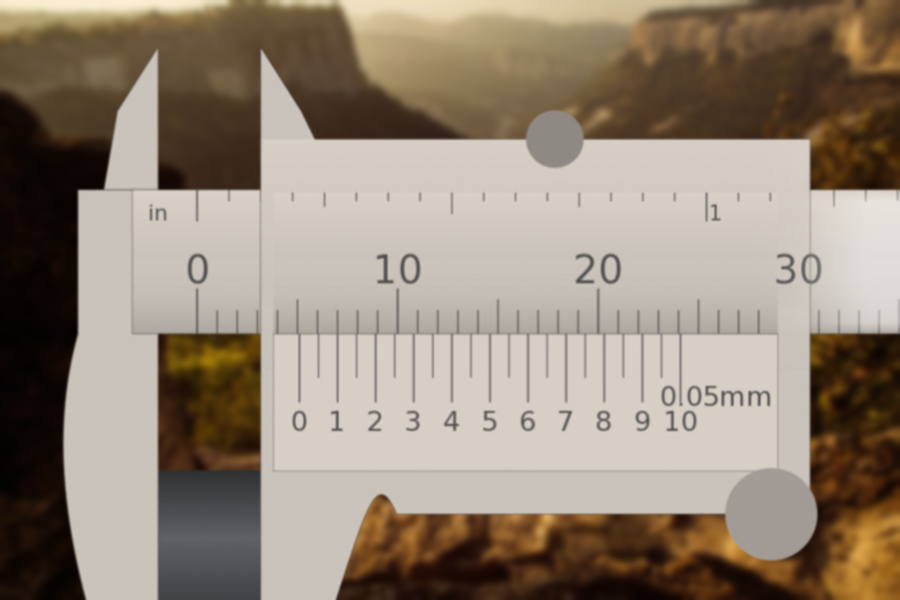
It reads 5.1 mm
